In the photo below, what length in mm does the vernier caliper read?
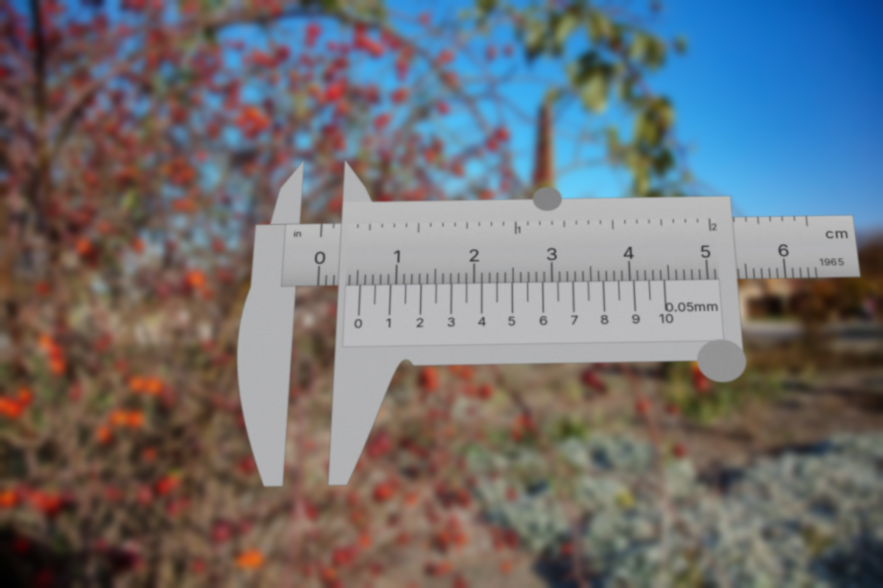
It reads 5.4 mm
